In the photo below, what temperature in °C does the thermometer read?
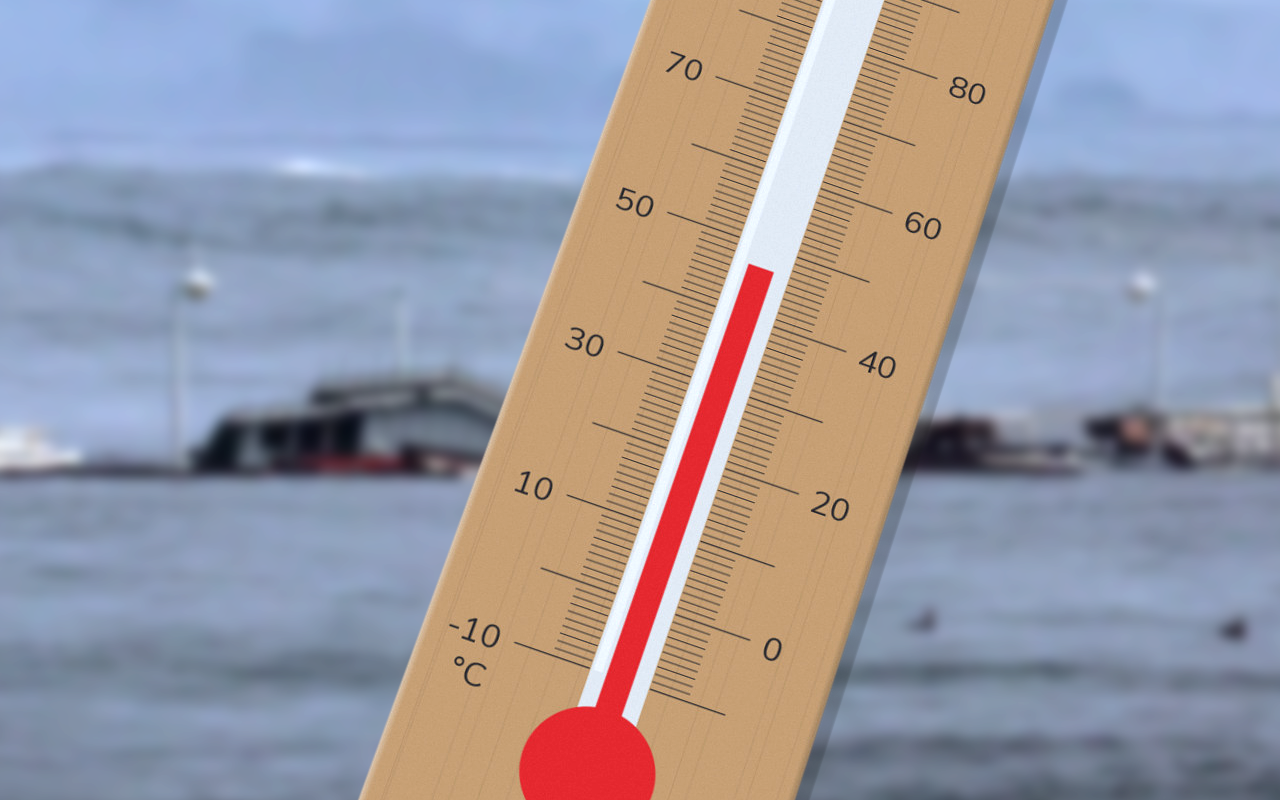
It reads 47 °C
